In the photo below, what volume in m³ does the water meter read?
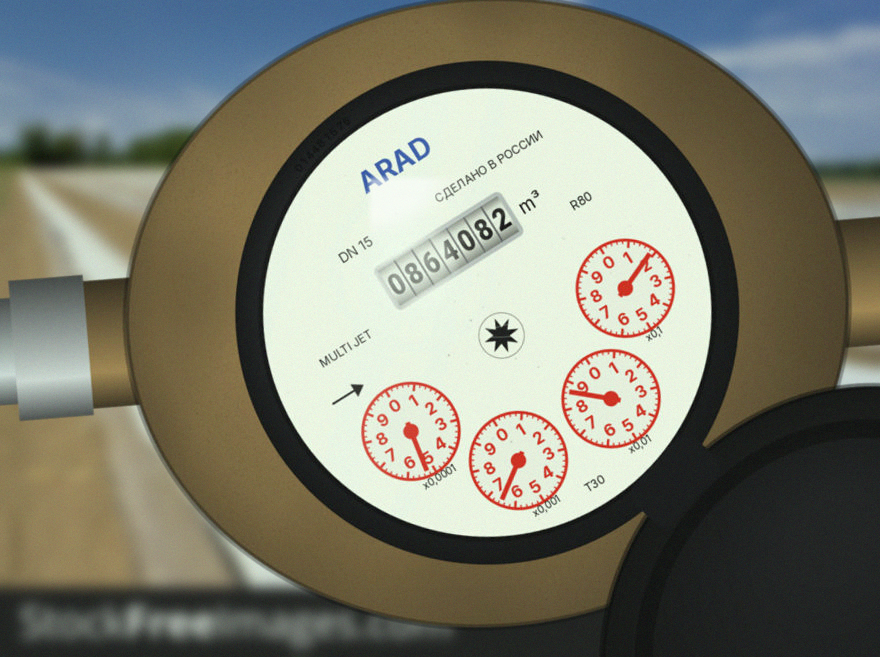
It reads 864082.1865 m³
